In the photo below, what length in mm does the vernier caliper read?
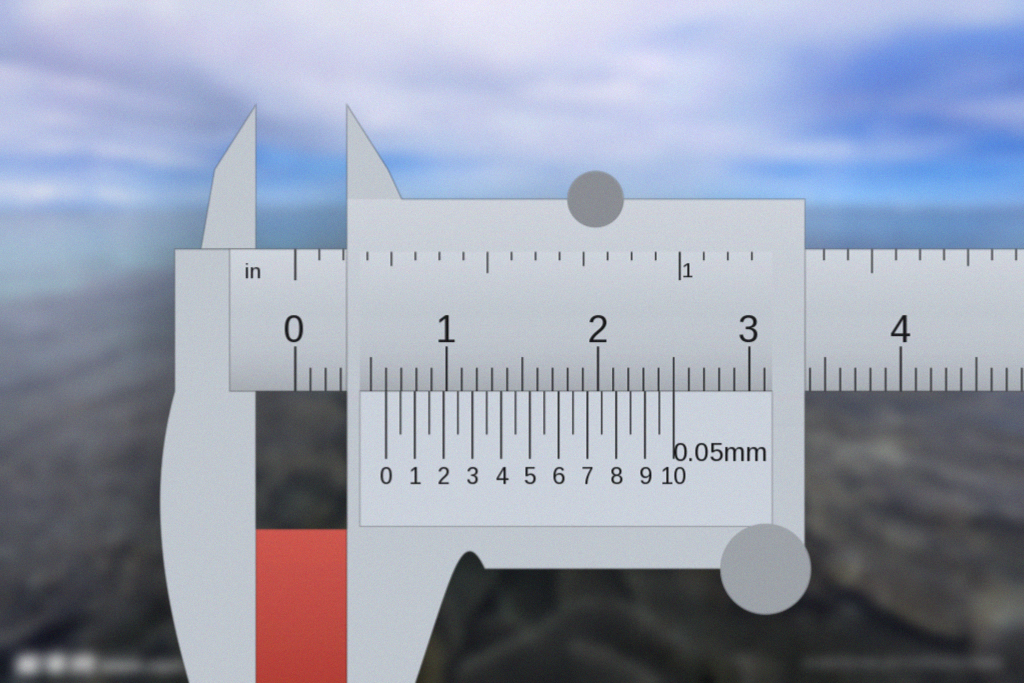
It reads 6.0 mm
